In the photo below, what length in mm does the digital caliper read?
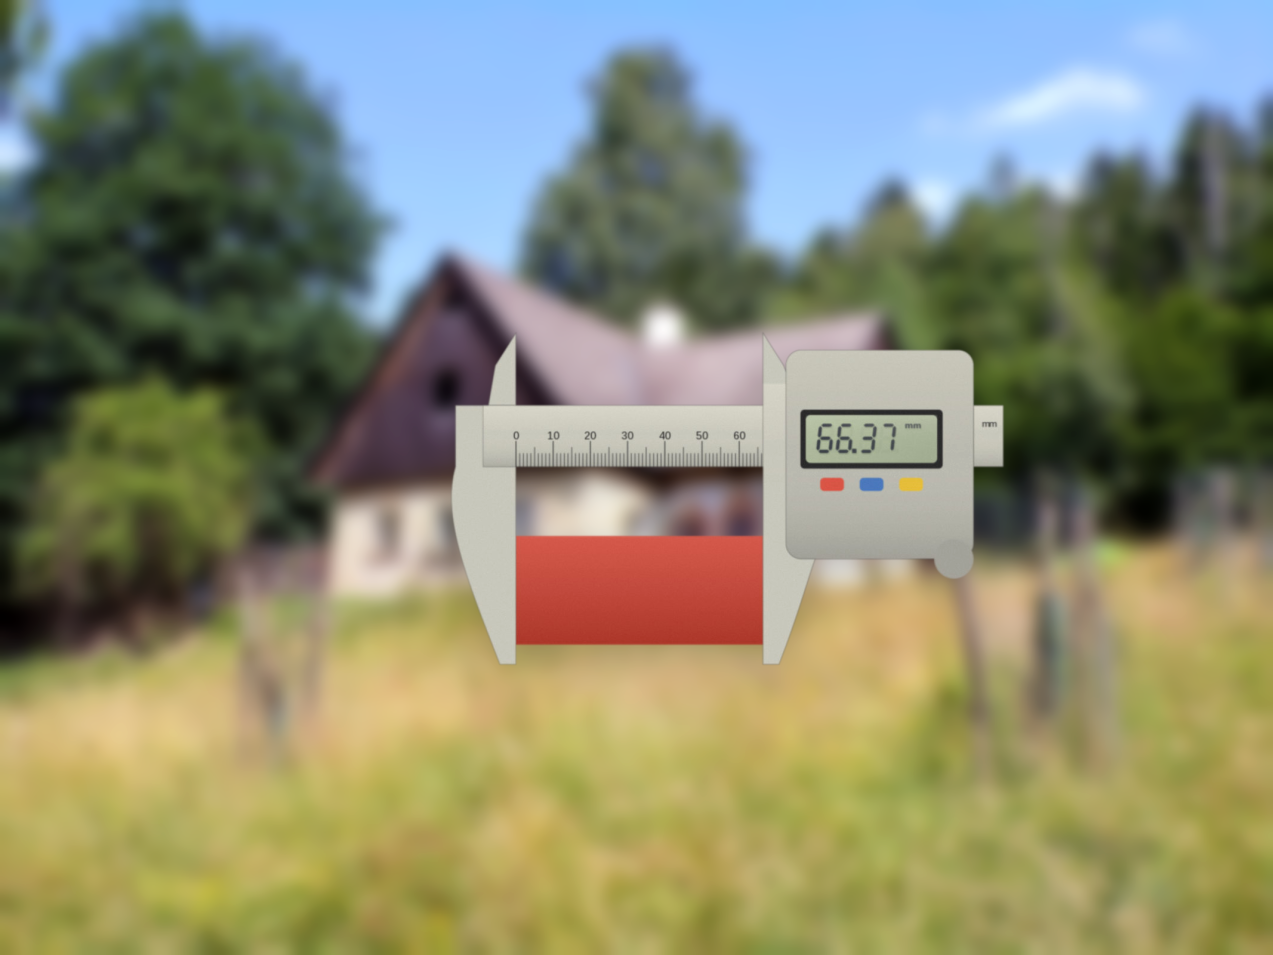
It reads 66.37 mm
